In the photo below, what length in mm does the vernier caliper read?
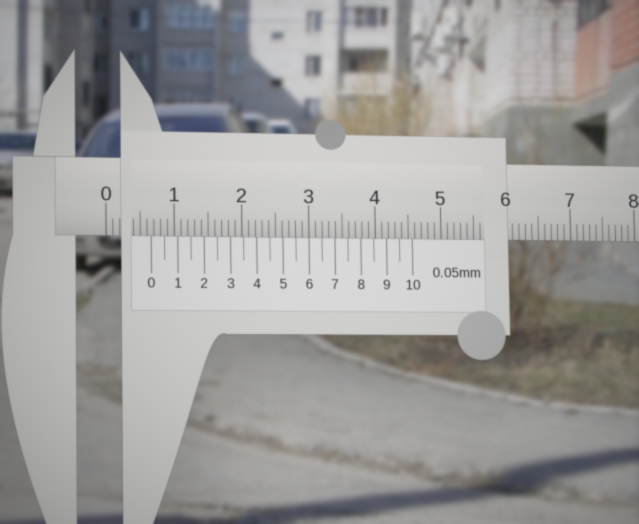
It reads 6.6 mm
